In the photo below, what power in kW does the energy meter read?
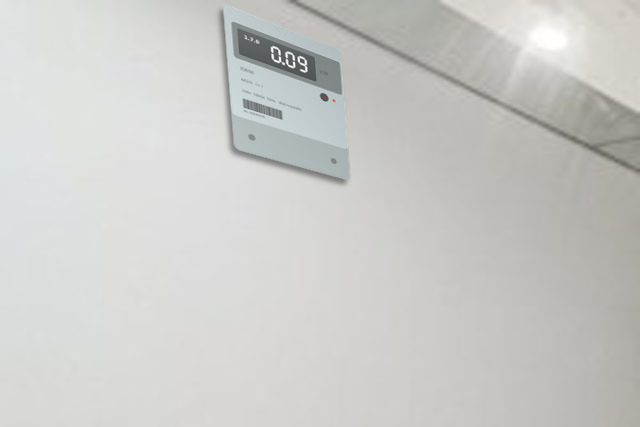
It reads 0.09 kW
